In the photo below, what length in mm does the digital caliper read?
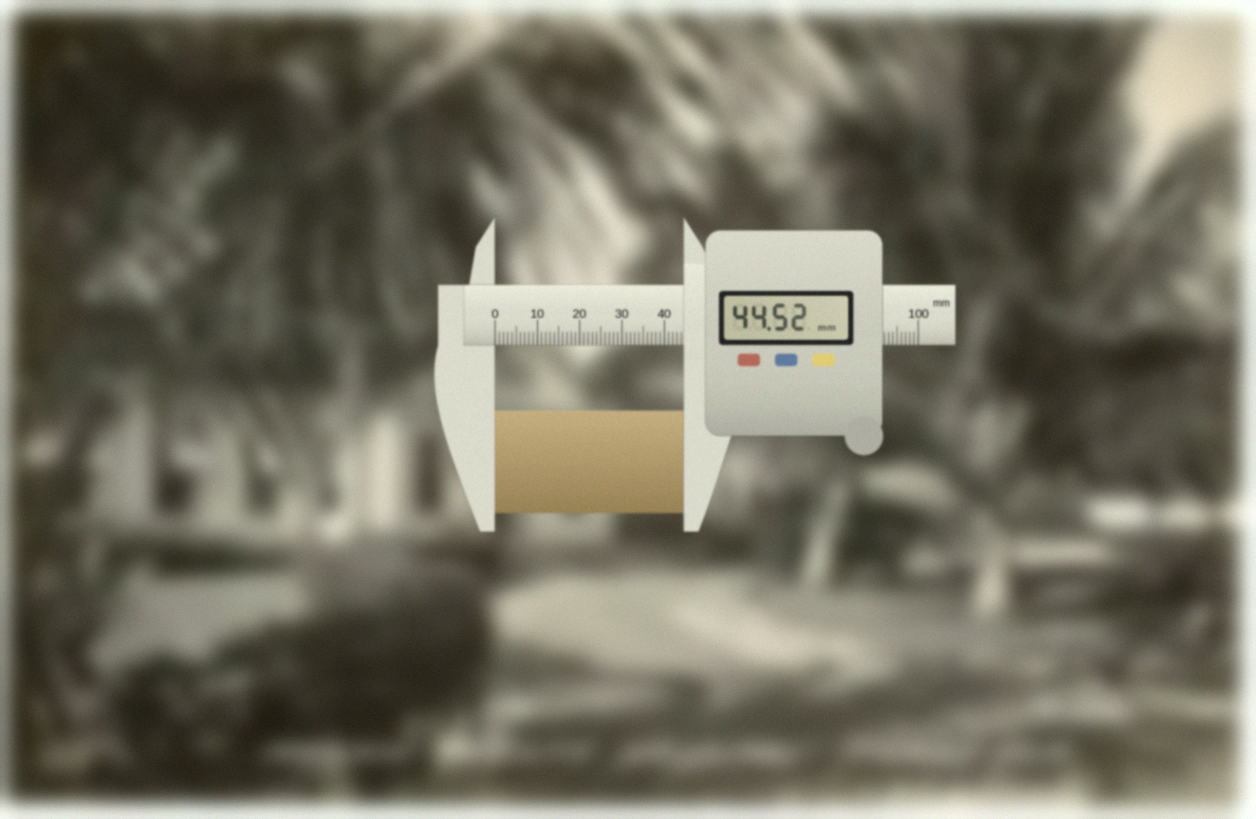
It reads 44.52 mm
